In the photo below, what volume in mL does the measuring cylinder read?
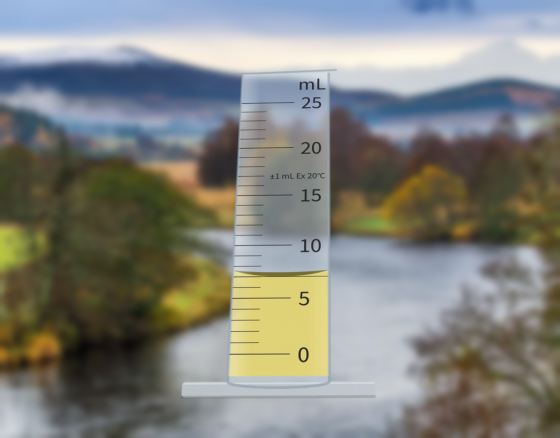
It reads 7 mL
